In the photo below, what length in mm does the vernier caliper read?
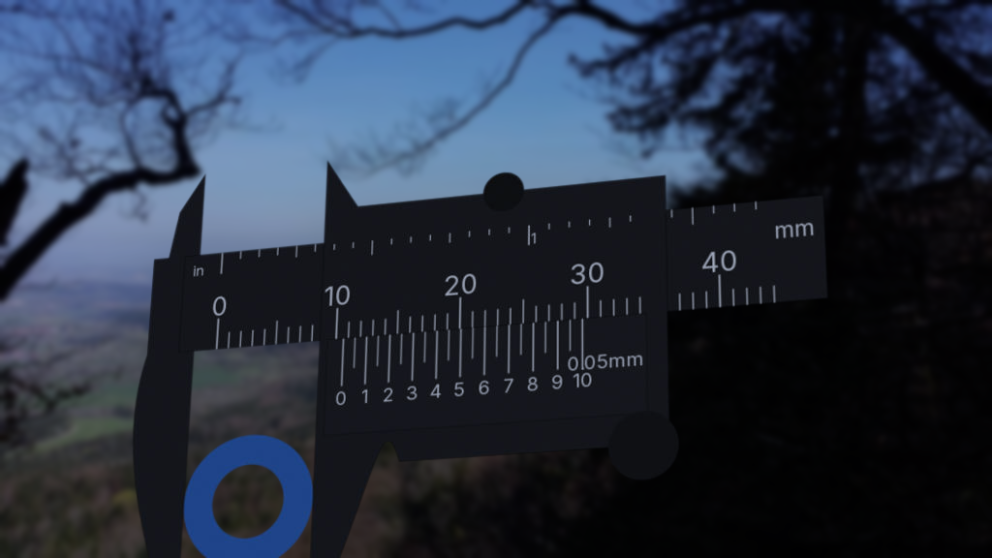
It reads 10.6 mm
